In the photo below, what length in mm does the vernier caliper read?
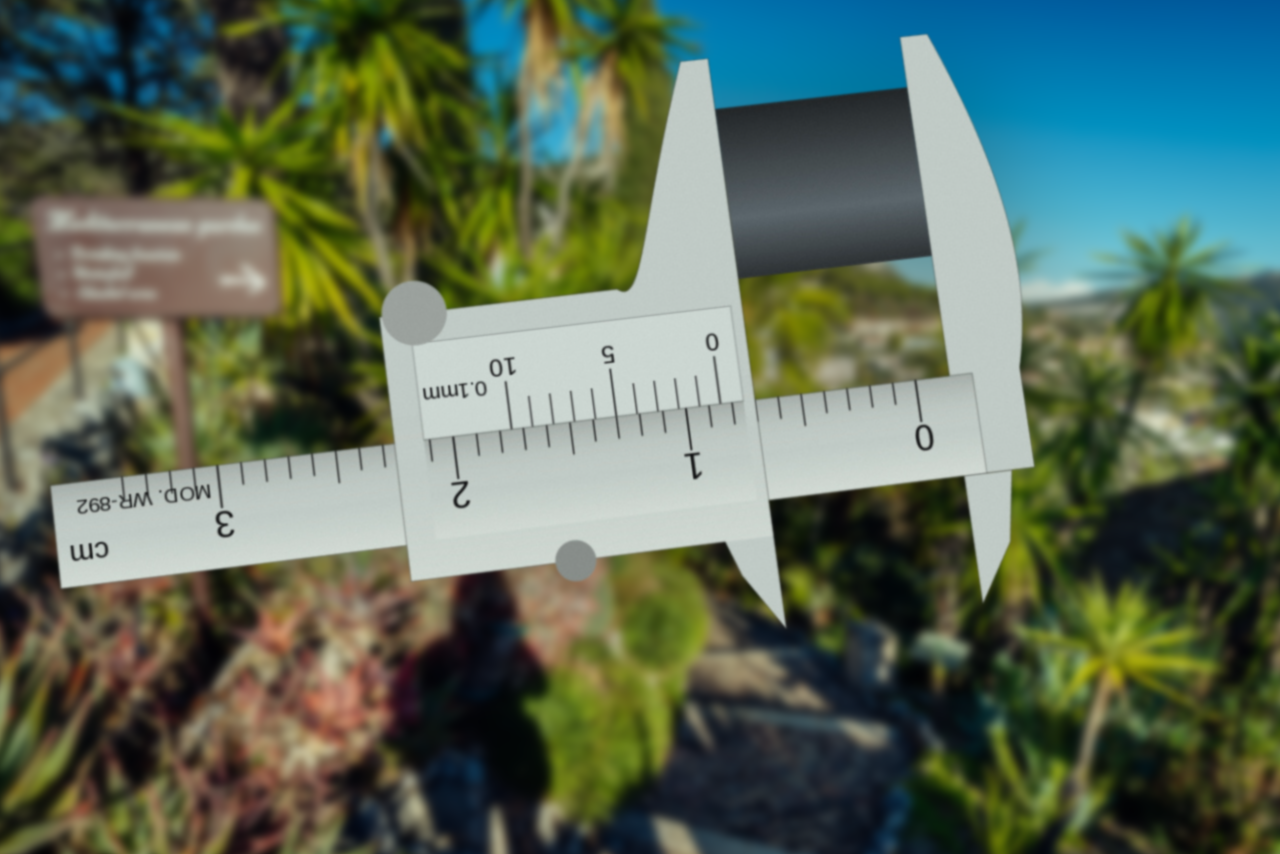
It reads 8.5 mm
